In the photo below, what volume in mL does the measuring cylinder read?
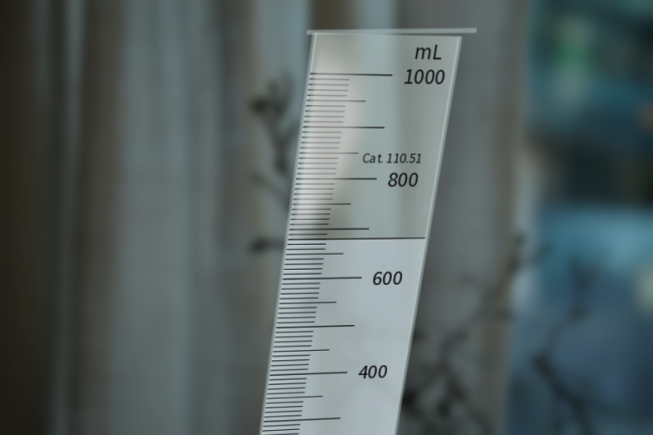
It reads 680 mL
